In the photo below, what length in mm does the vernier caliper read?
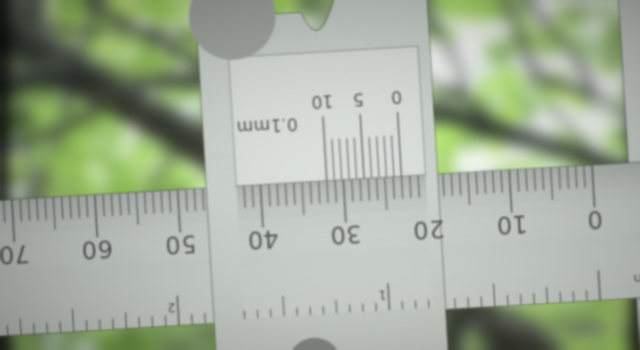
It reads 23.0 mm
